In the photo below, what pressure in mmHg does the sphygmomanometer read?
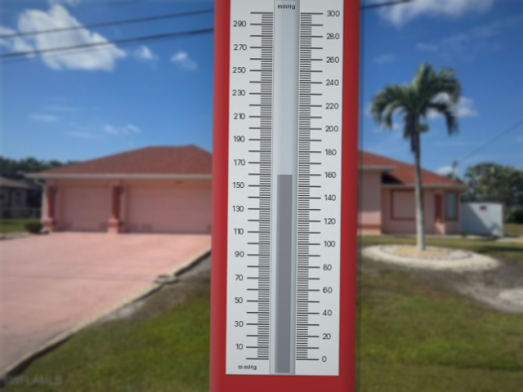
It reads 160 mmHg
